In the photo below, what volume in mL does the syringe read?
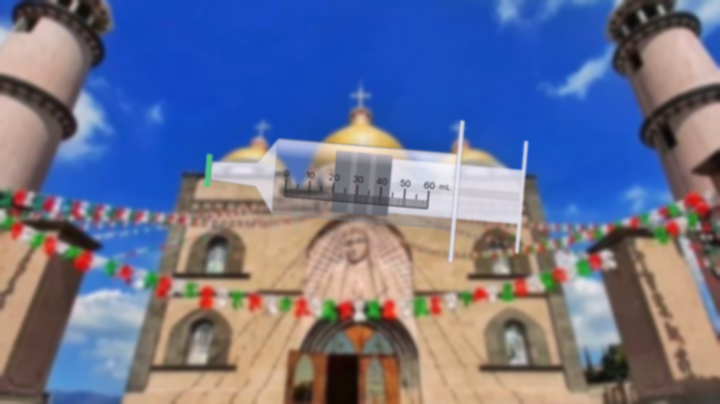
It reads 20 mL
